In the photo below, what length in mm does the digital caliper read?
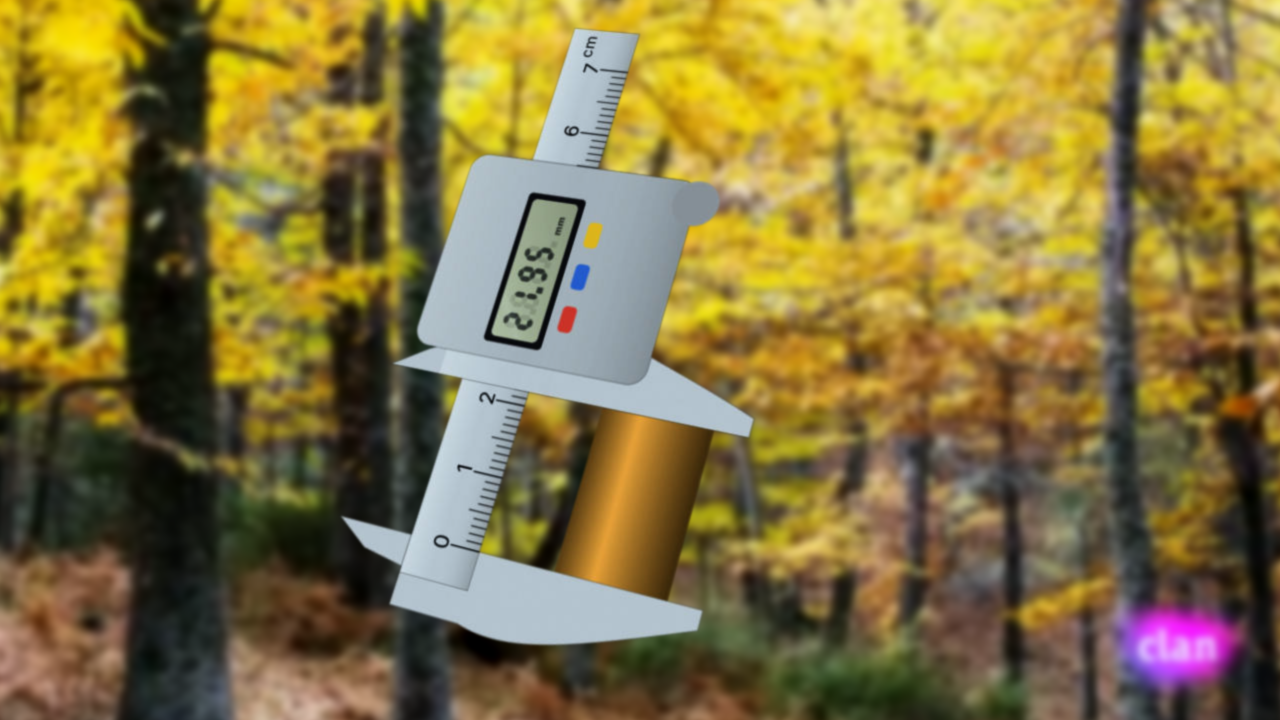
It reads 21.95 mm
